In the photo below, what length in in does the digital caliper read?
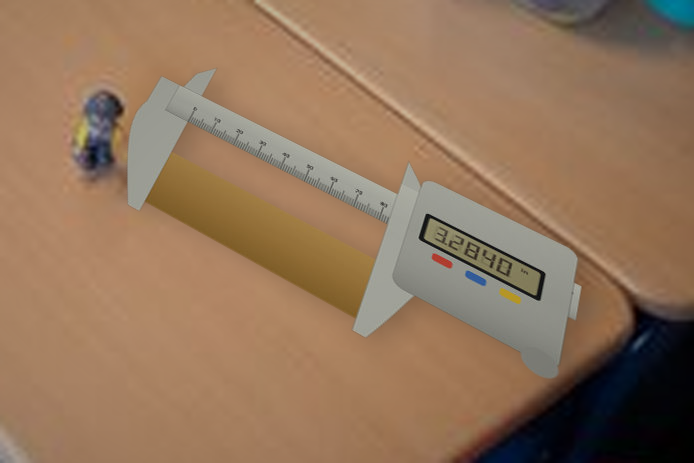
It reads 3.2840 in
